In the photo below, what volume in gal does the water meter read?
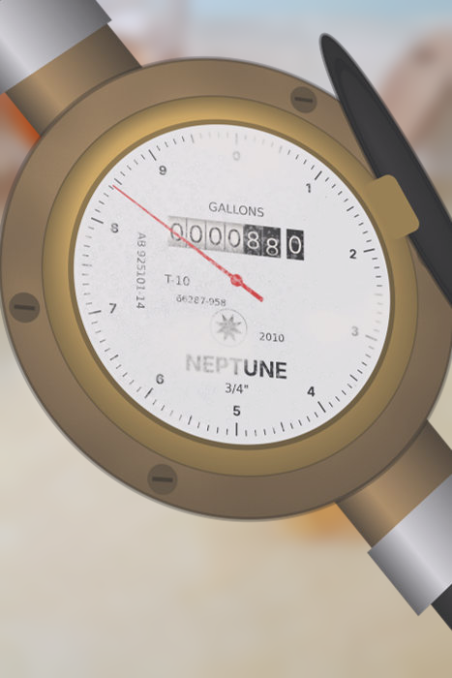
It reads 878.4 gal
